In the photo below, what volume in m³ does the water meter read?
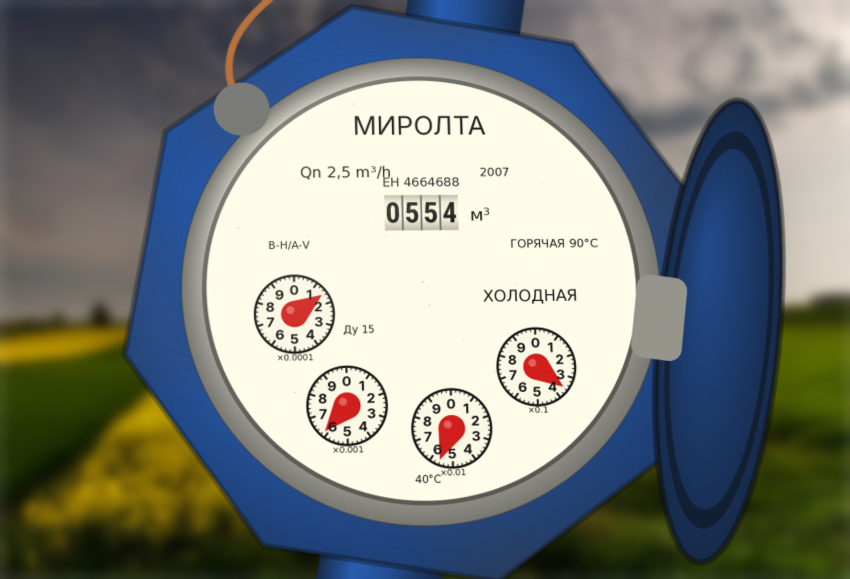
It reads 554.3561 m³
